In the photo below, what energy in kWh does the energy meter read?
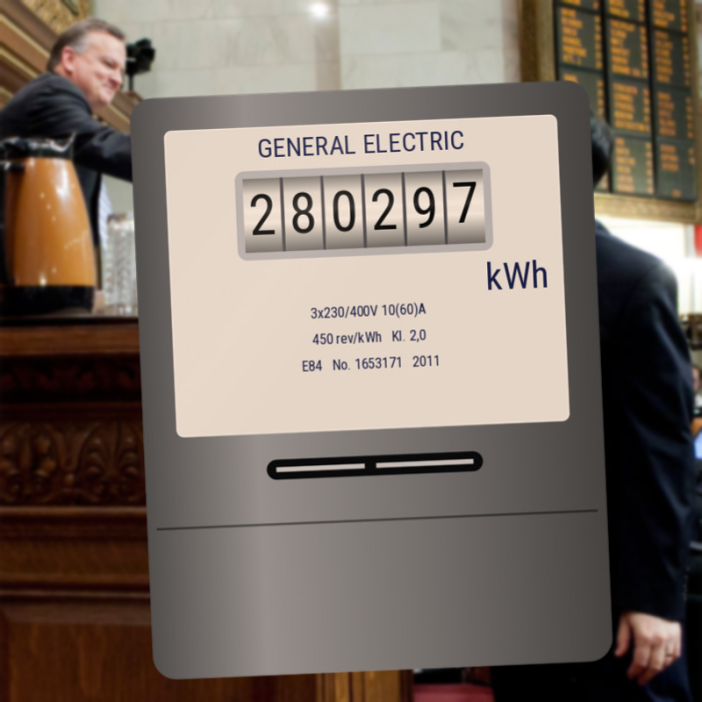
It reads 280297 kWh
